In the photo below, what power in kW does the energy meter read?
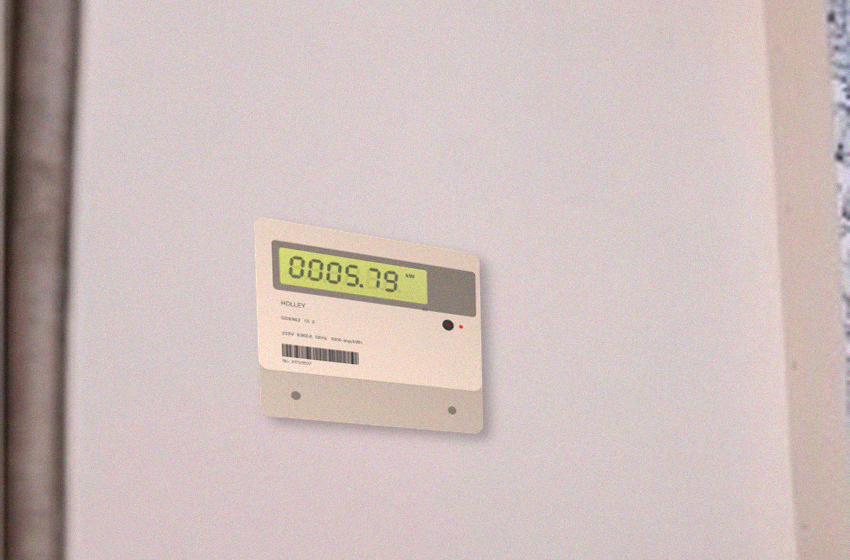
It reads 5.79 kW
